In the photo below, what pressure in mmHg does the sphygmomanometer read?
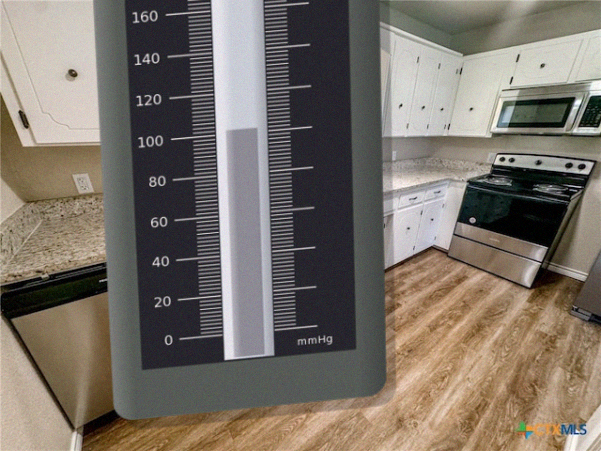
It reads 102 mmHg
